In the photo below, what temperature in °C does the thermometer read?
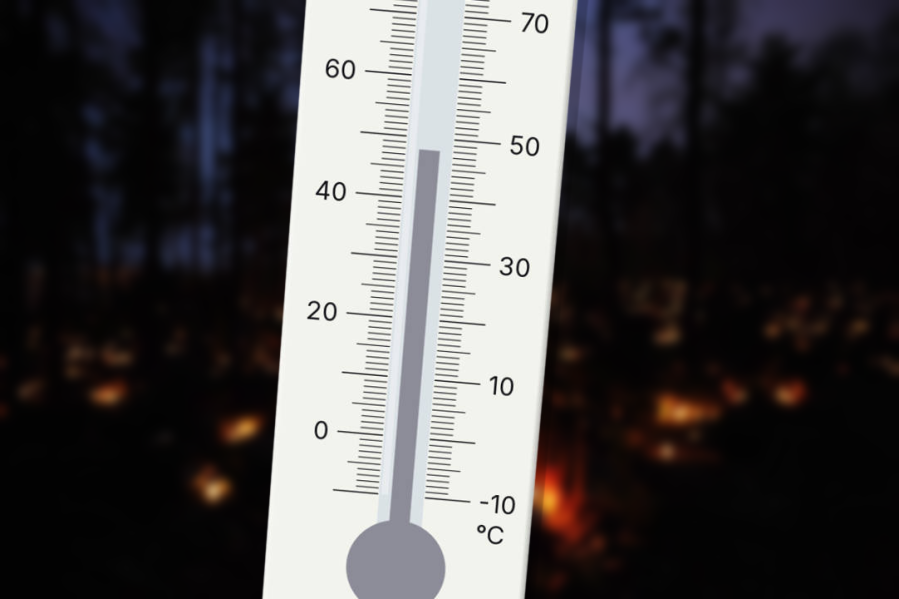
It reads 48 °C
